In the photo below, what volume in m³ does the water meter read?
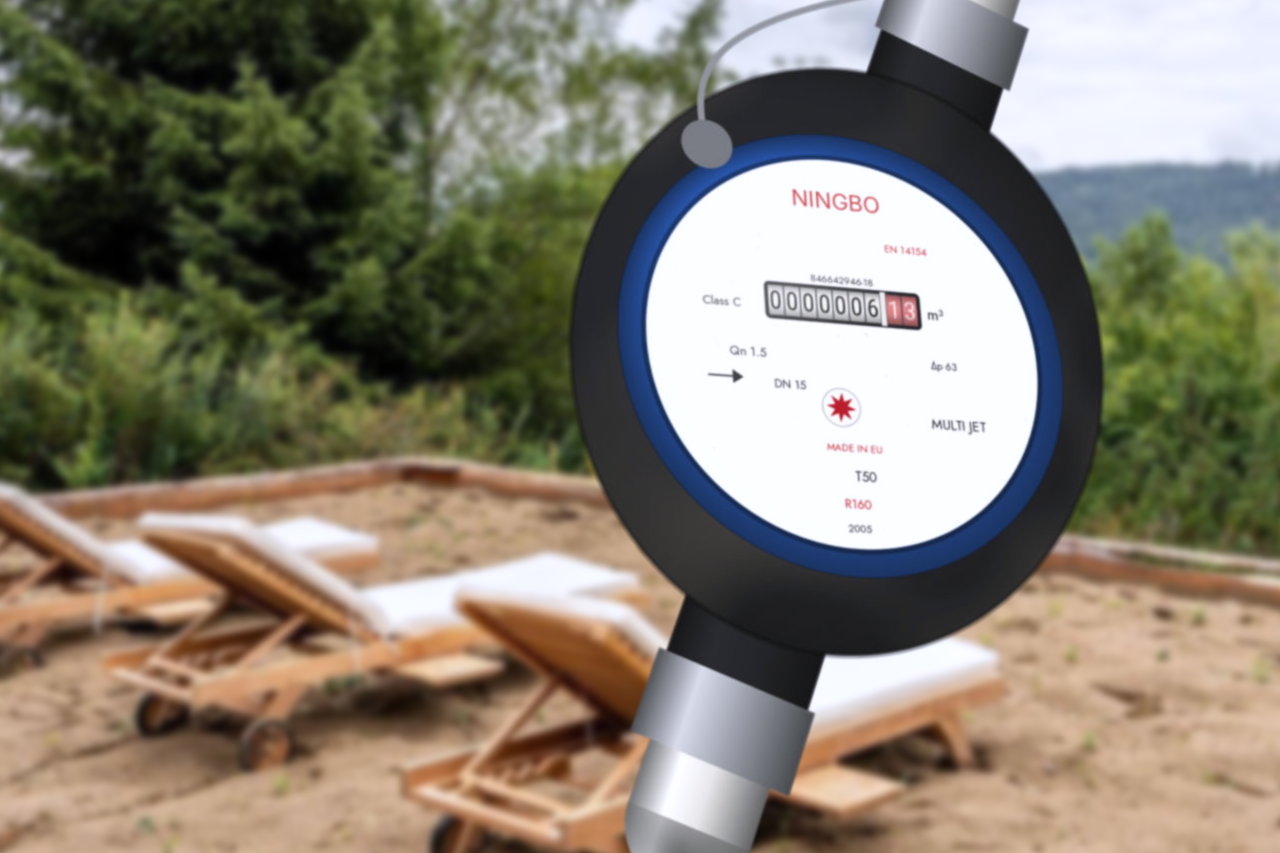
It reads 6.13 m³
